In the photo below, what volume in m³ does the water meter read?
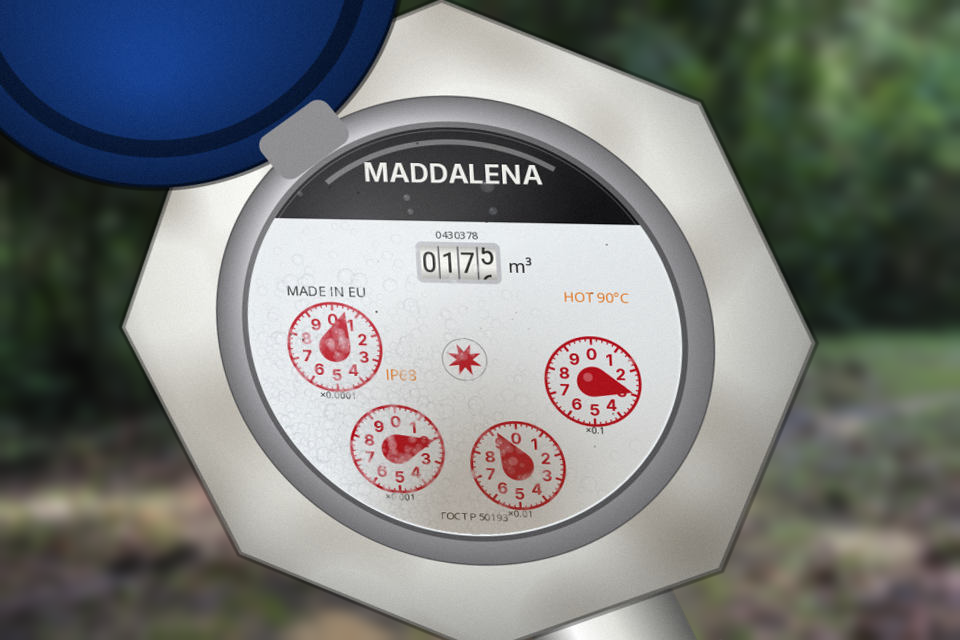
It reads 175.2920 m³
